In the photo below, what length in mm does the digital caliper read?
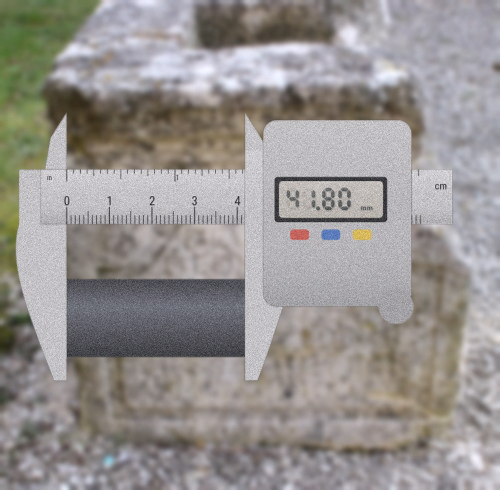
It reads 41.80 mm
